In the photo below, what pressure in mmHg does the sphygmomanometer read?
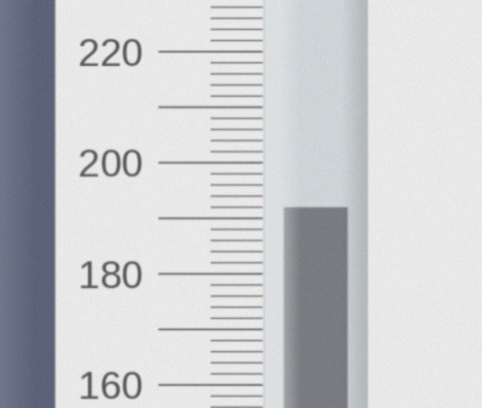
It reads 192 mmHg
